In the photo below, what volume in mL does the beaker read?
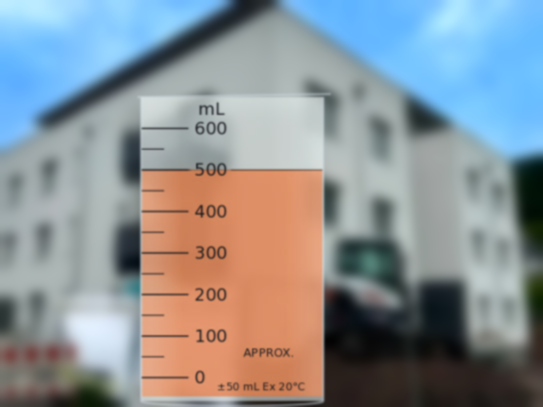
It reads 500 mL
